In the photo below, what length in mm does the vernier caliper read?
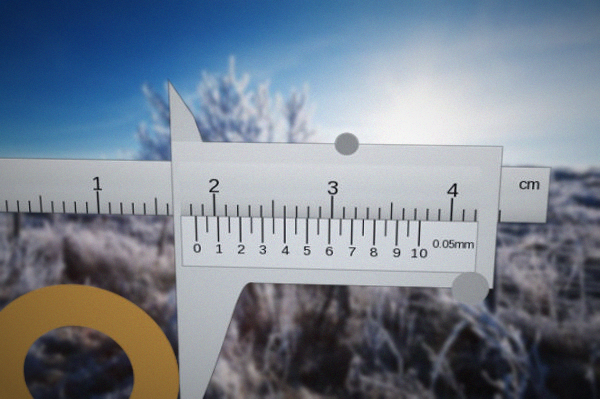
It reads 18.4 mm
